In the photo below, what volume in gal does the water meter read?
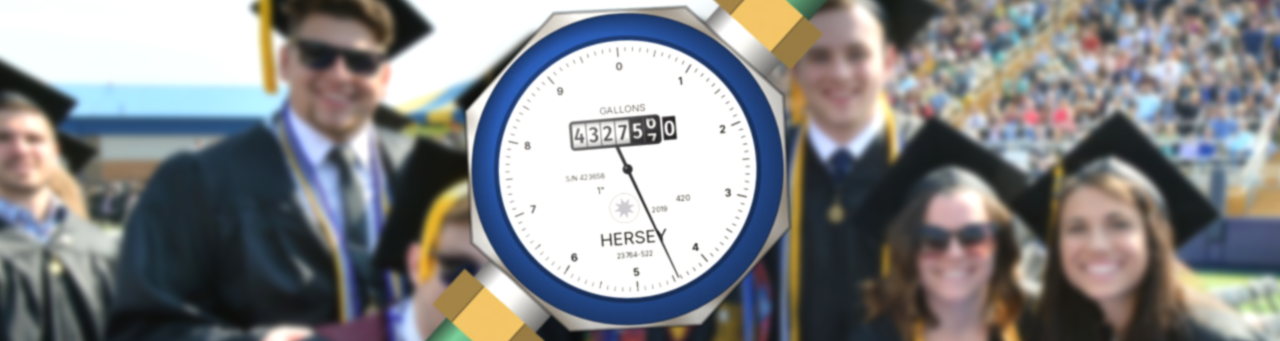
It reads 4327564.4 gal
